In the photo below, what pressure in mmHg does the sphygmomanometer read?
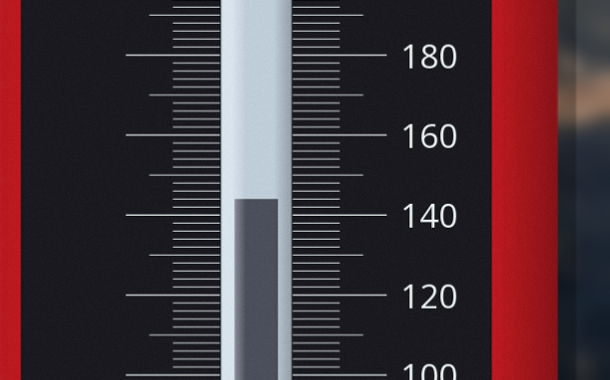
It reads 144 mmHg
